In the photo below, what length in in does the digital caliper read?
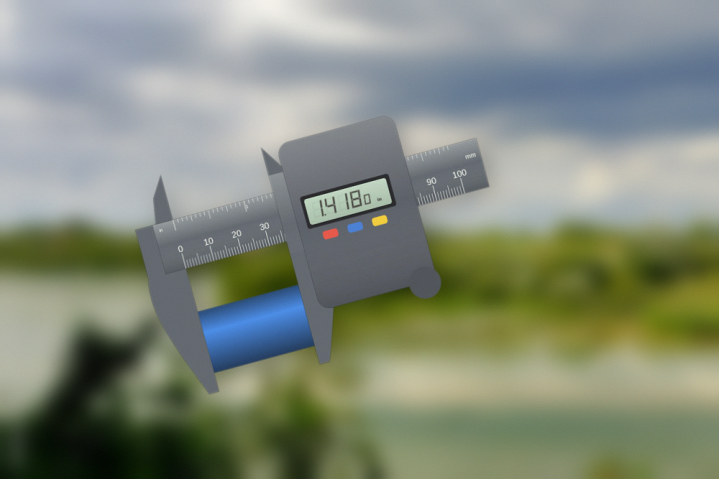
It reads 1.4180 in
